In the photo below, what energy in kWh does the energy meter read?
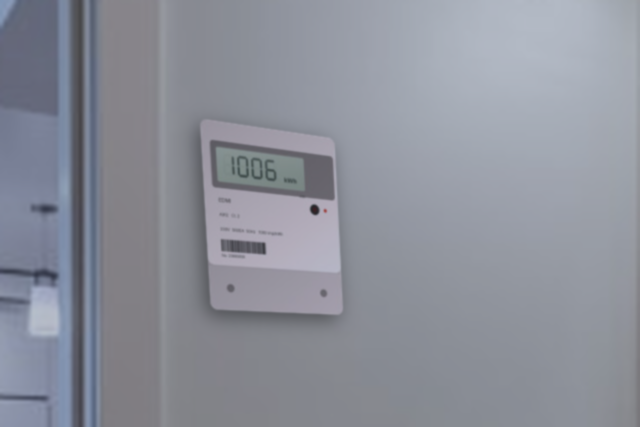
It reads 1006 kWh
